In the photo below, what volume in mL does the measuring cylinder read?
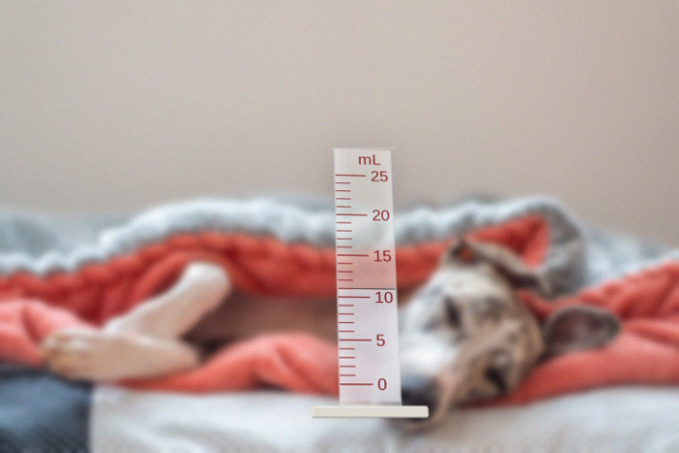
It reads 11 mL
